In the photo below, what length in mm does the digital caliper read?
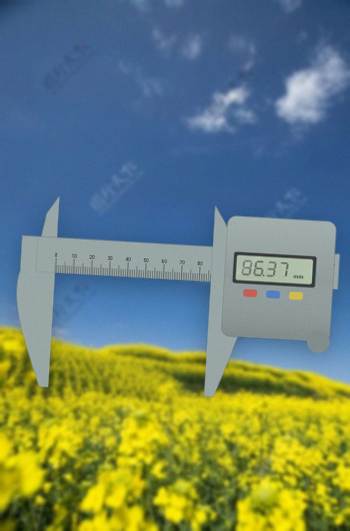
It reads 86.37 mm
